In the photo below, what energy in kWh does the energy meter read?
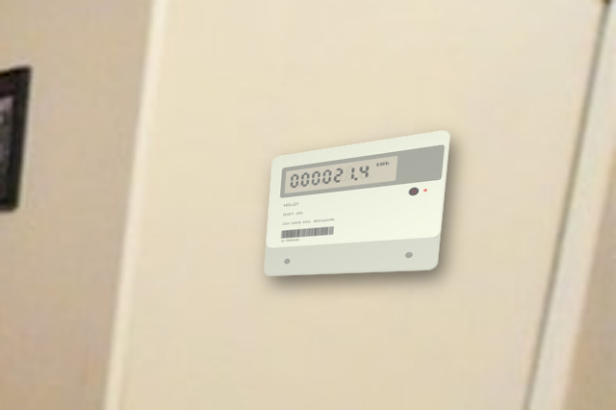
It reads 21.4 kWh
